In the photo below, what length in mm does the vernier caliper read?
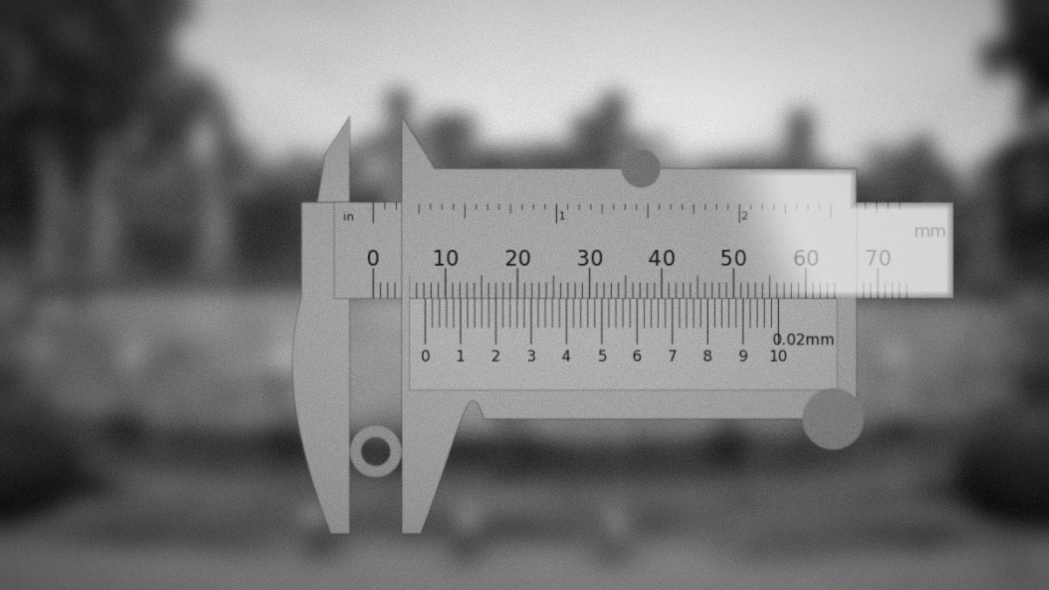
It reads 7.2 mm
